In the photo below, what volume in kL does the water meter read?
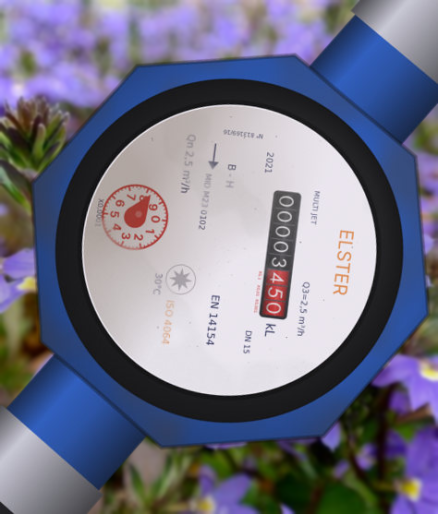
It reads 3.4508 kL
